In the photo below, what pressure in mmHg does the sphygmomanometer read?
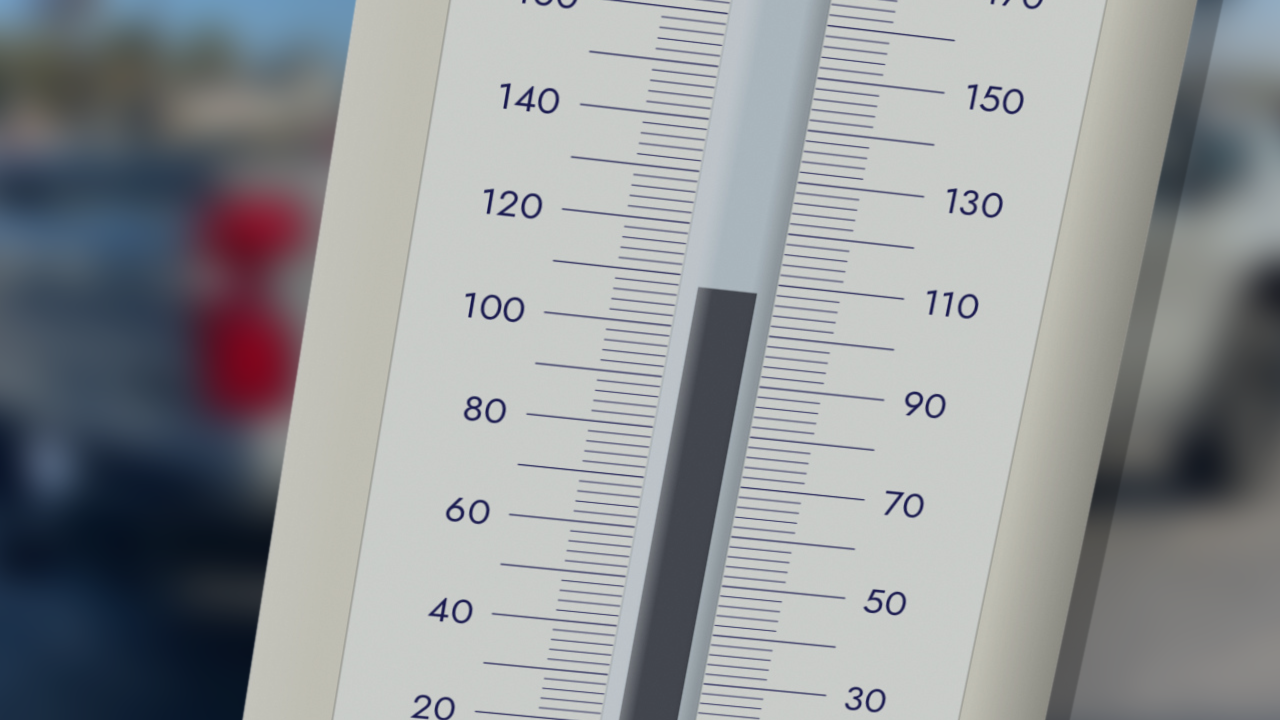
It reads 108 mmHg
